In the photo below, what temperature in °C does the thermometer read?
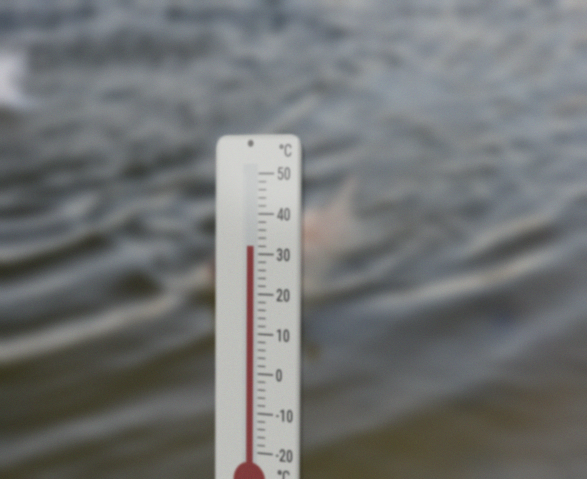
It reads 32 °C
